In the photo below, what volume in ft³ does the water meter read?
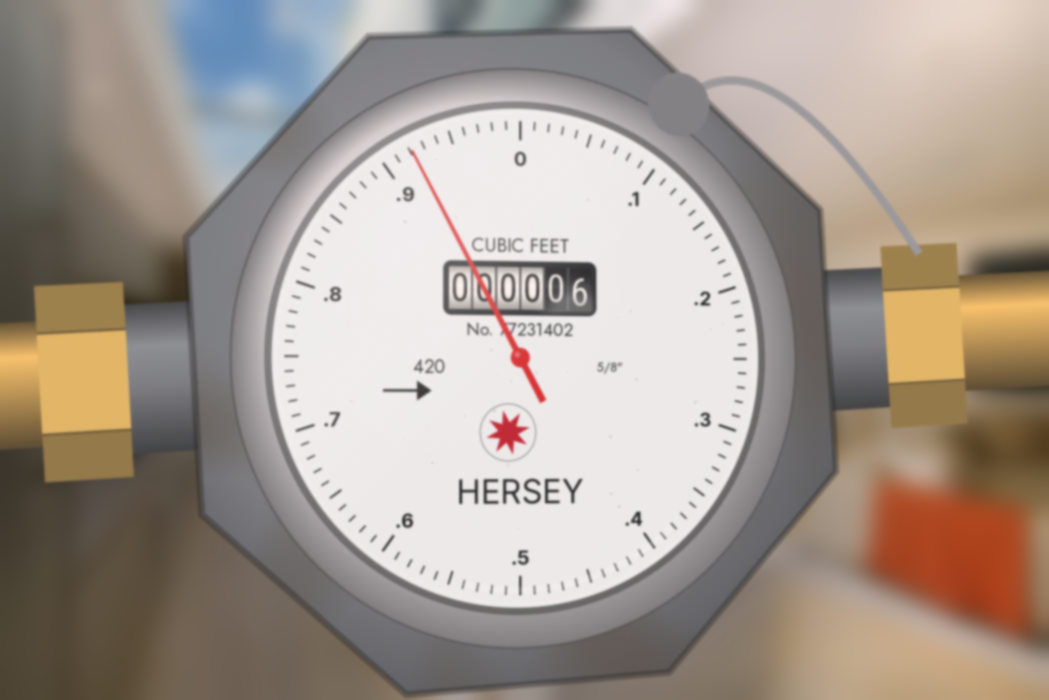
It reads 5.92 ft³
